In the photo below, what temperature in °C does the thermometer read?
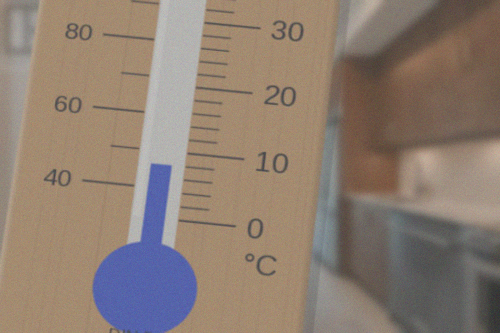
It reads 8 °C
